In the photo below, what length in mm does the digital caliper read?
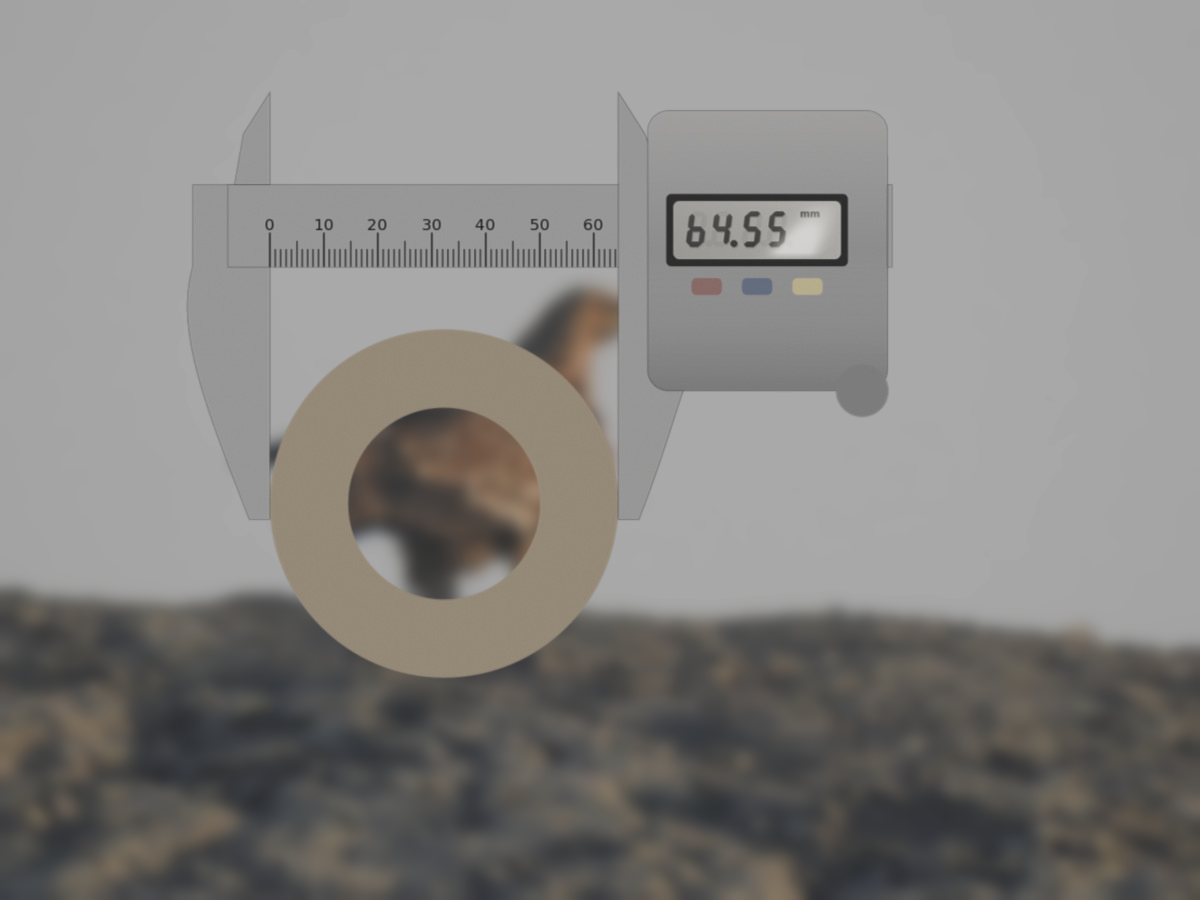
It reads 64.55 mm
